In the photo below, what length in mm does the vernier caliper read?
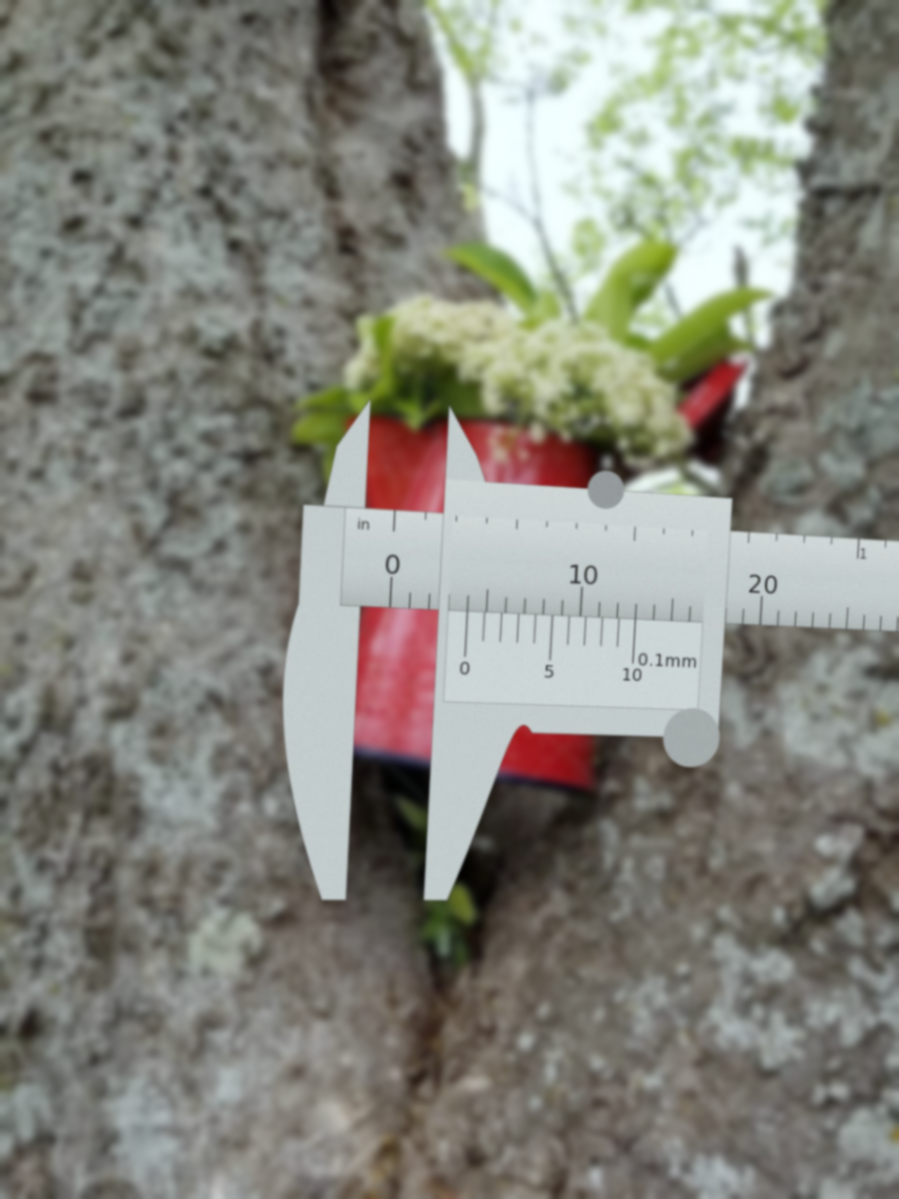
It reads 4.0 mm
